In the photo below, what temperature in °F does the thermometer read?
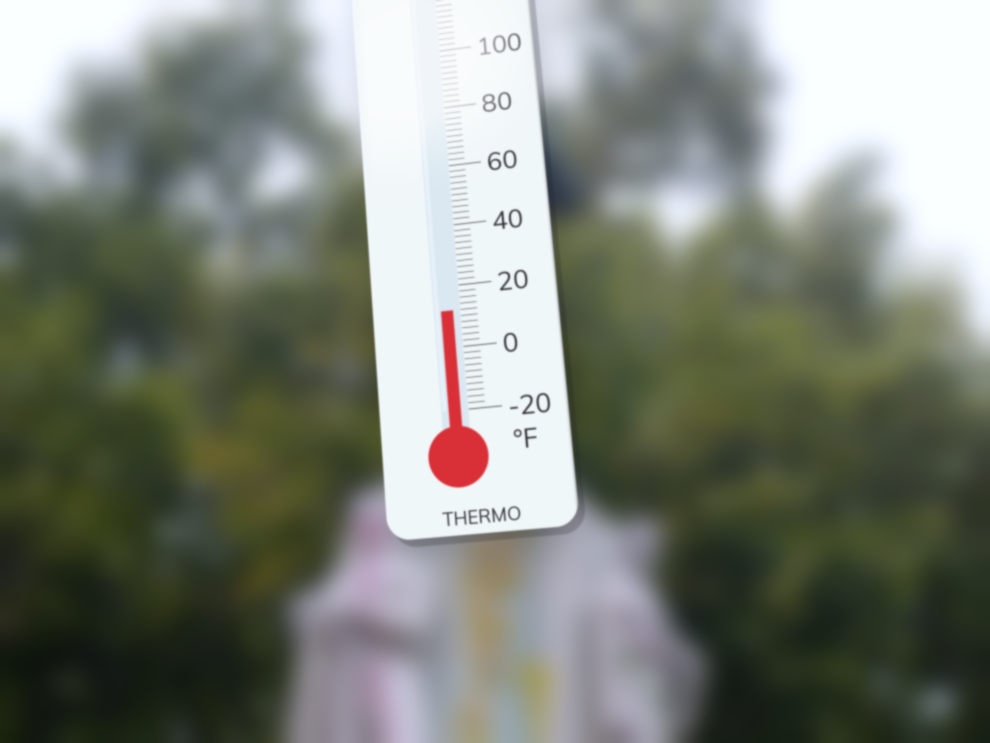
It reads 12 °F
